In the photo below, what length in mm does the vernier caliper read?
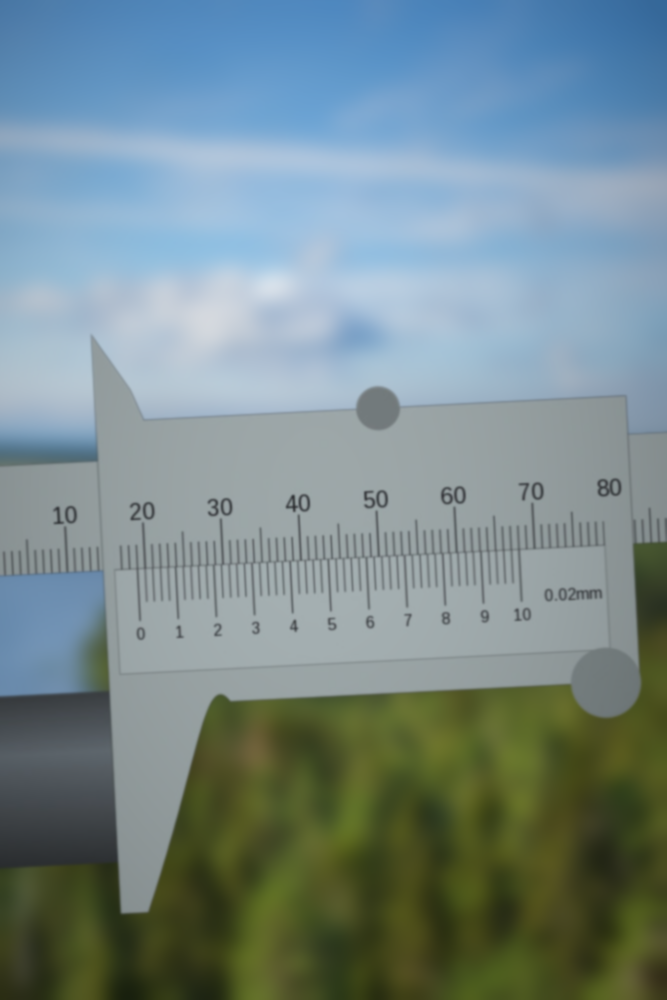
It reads 19.0 mm
